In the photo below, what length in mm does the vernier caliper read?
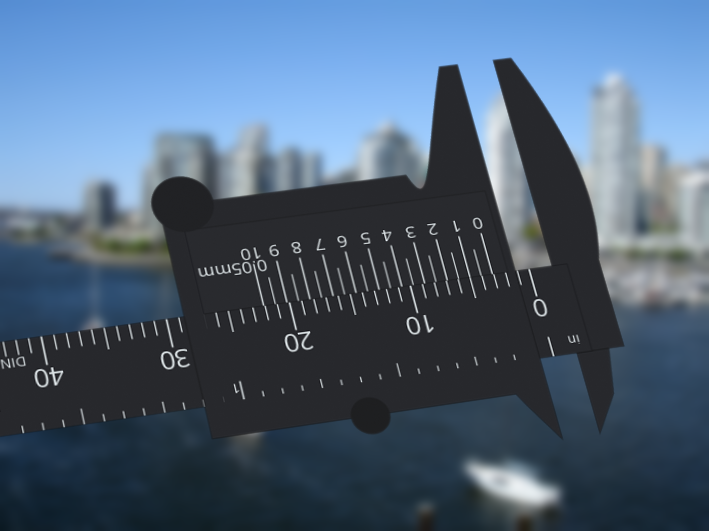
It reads 3.1 mm
